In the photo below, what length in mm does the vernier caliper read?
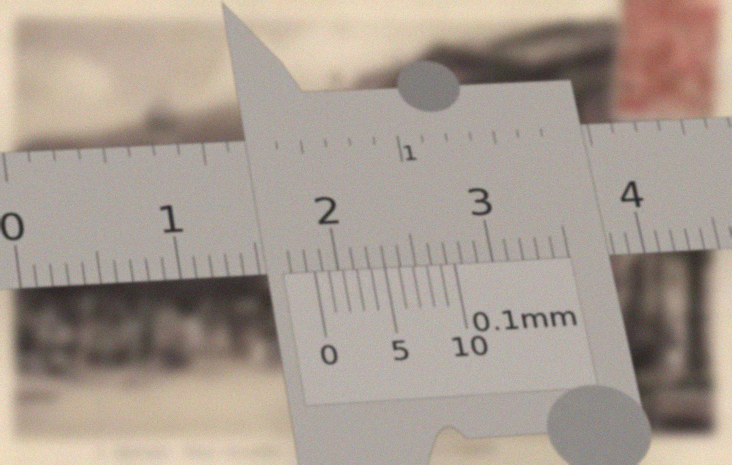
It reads 18.5 mm
